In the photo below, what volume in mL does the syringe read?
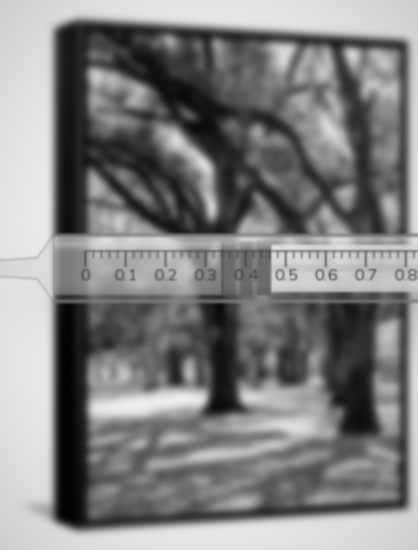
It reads 0.34 mL
